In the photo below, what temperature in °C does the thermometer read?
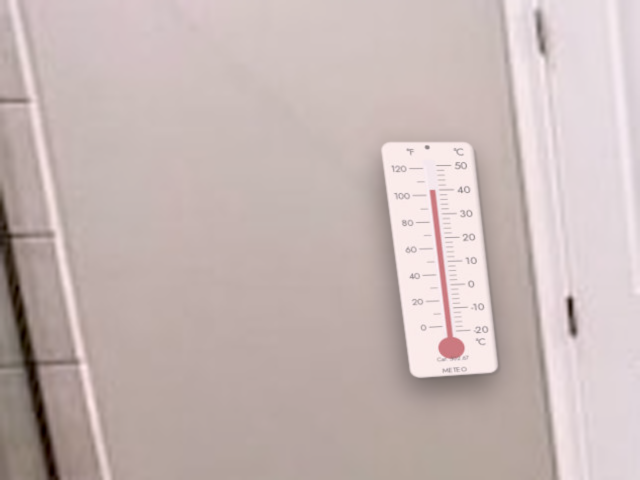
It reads 40 °C
